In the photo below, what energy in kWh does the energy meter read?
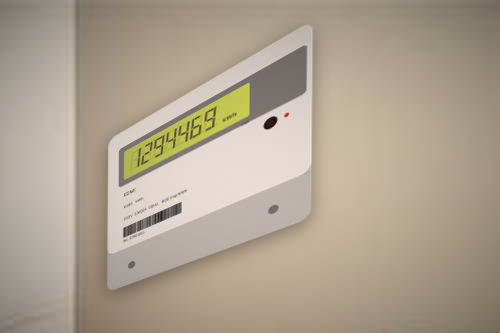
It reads 1294469 kWh
